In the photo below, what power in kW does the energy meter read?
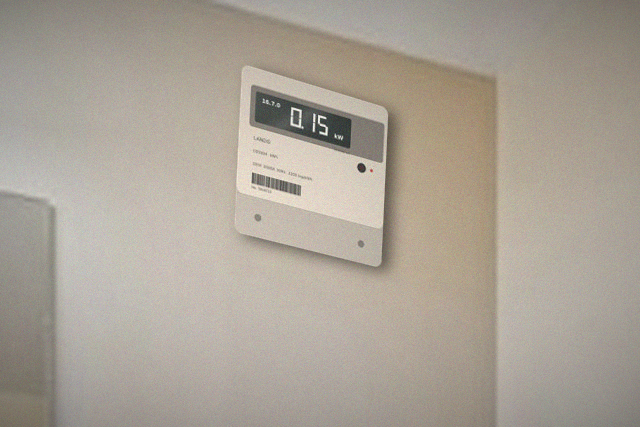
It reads 0.15 kW
